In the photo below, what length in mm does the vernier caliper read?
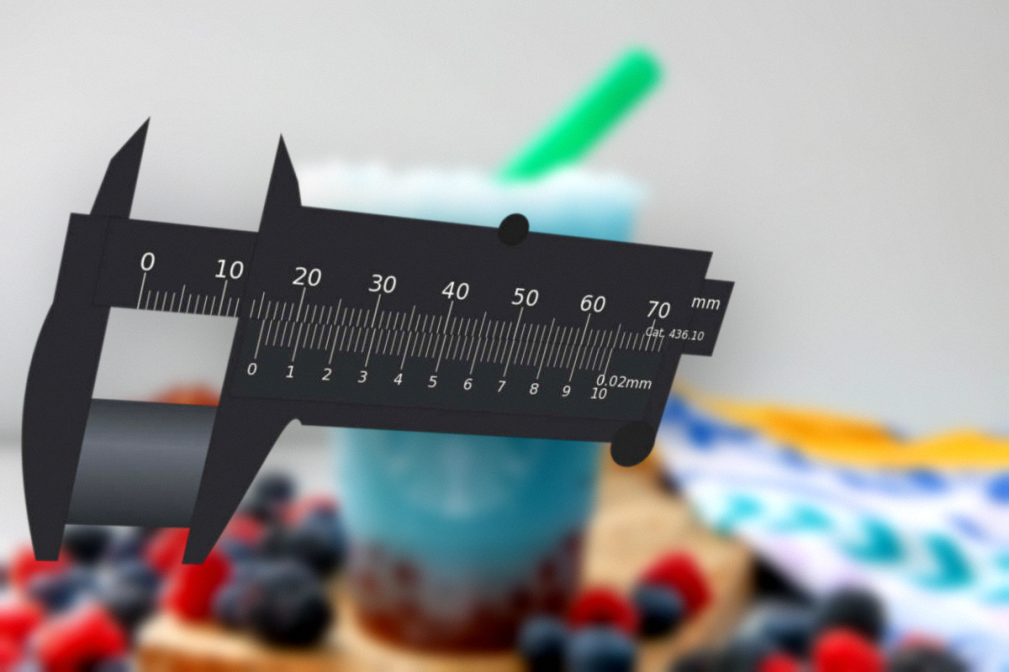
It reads 15.8 mm
